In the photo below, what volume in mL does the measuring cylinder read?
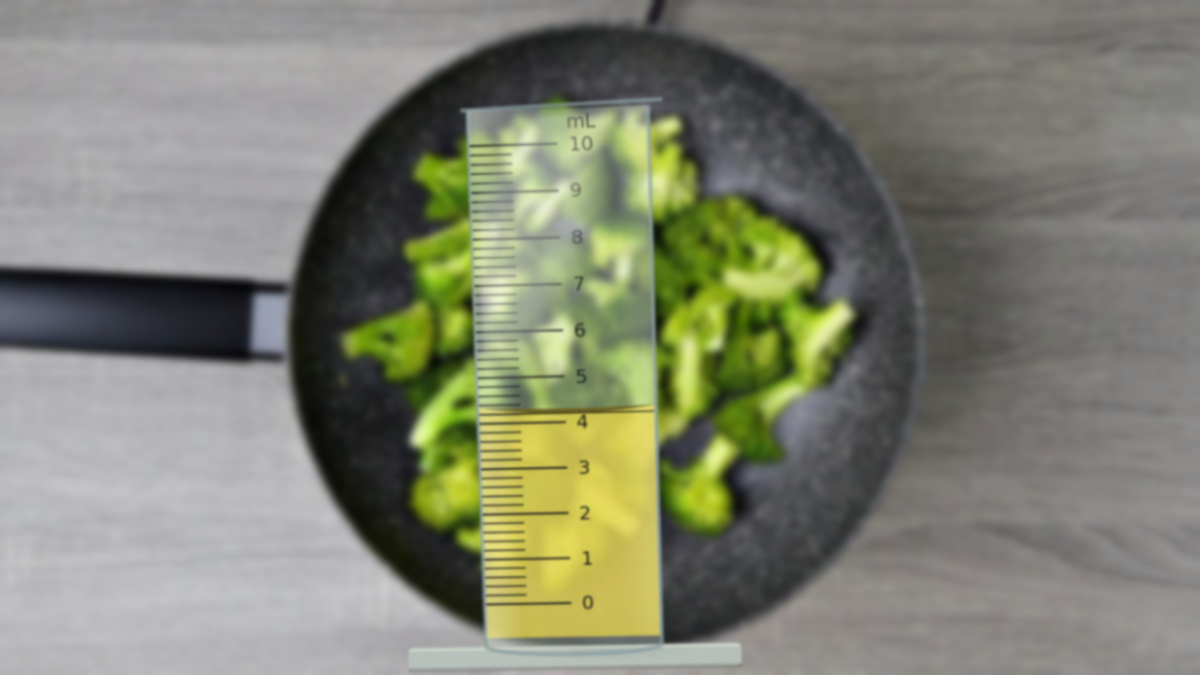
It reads 4.2 mL
